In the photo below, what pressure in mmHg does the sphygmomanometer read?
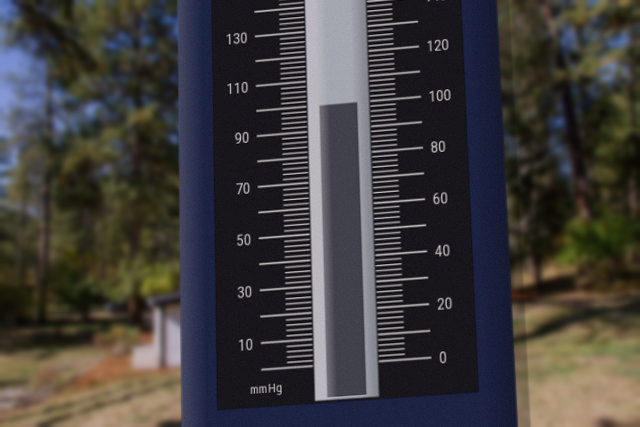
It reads 100 mmHg
